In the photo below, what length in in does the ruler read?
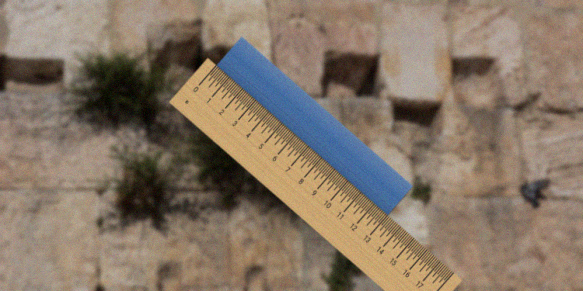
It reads 13 in
